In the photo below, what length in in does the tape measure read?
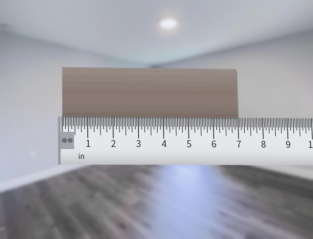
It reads 7 in
